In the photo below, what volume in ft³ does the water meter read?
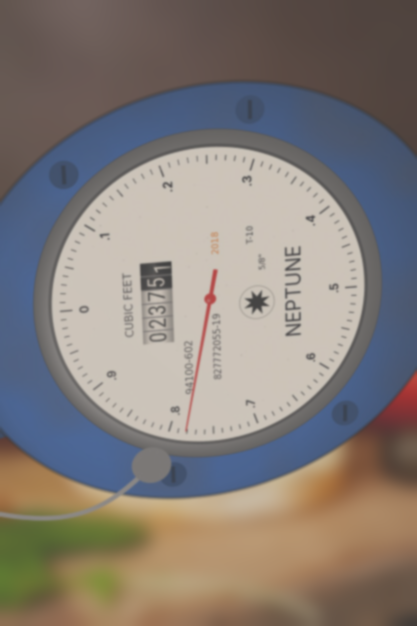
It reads 23750.78 ft³
